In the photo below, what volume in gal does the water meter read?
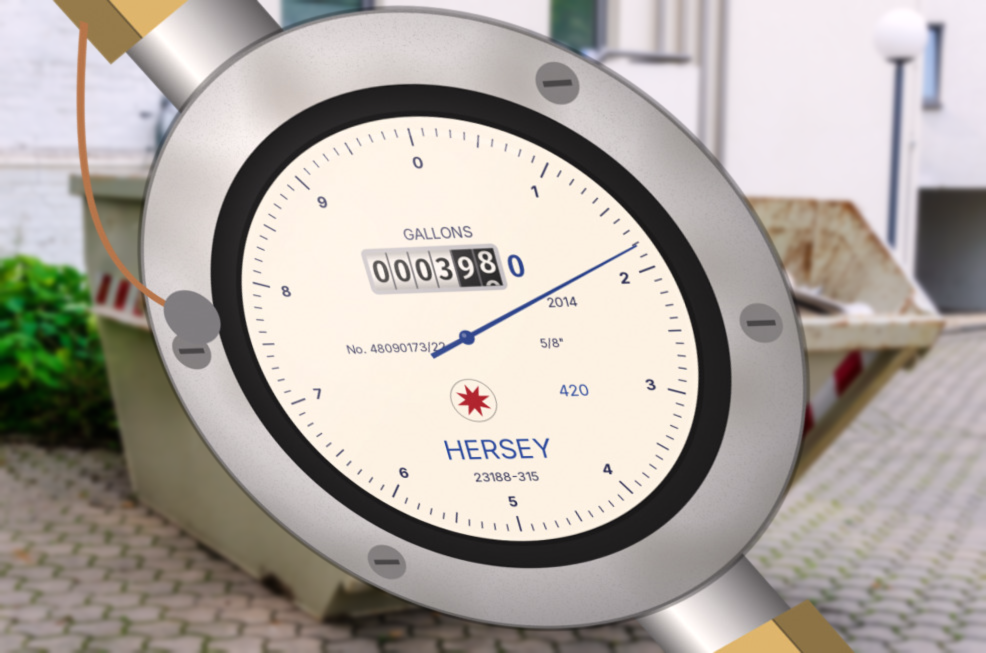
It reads 3981.8 gal
